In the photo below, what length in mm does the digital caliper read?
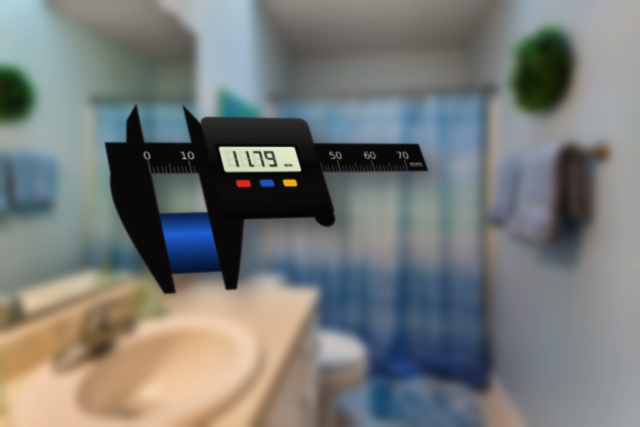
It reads 11.79 mm
